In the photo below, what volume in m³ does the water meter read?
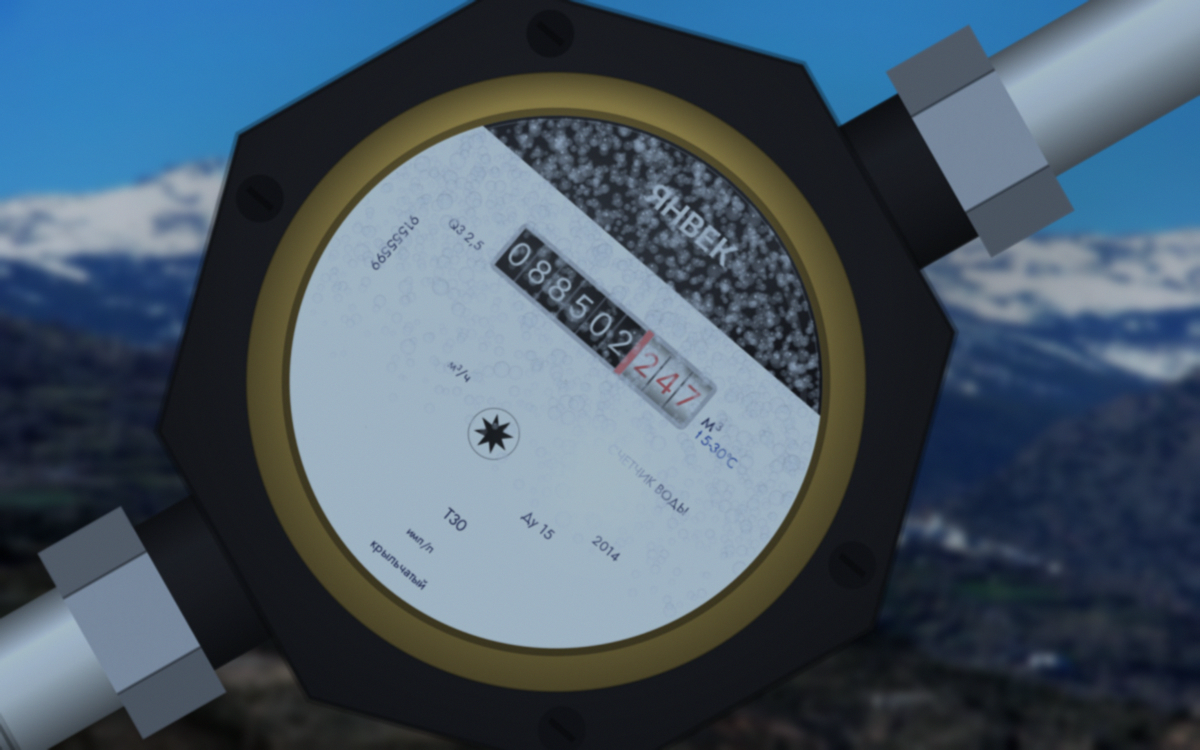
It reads 88502.247 m³
